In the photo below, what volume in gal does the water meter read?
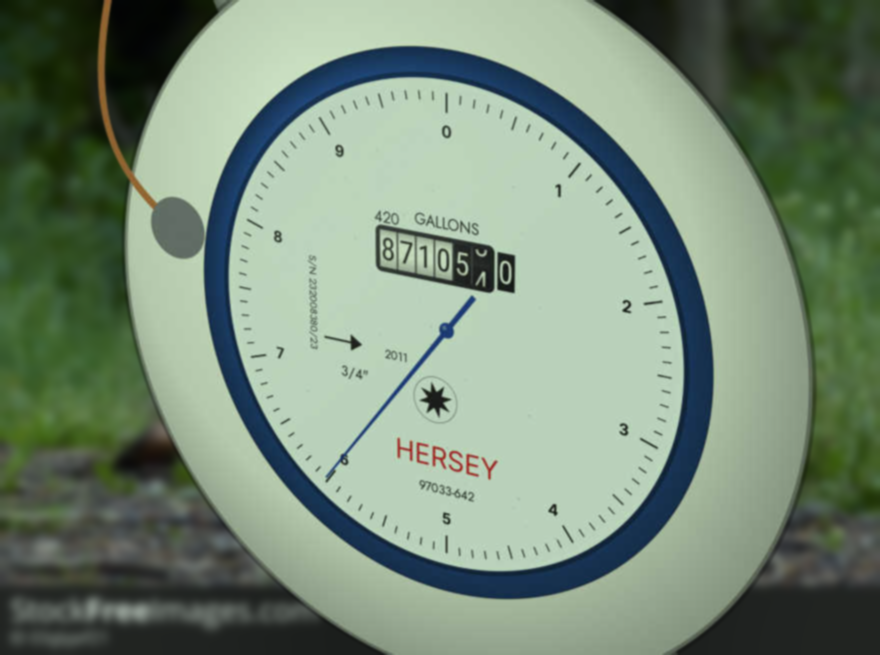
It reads 8710536.0 gal
